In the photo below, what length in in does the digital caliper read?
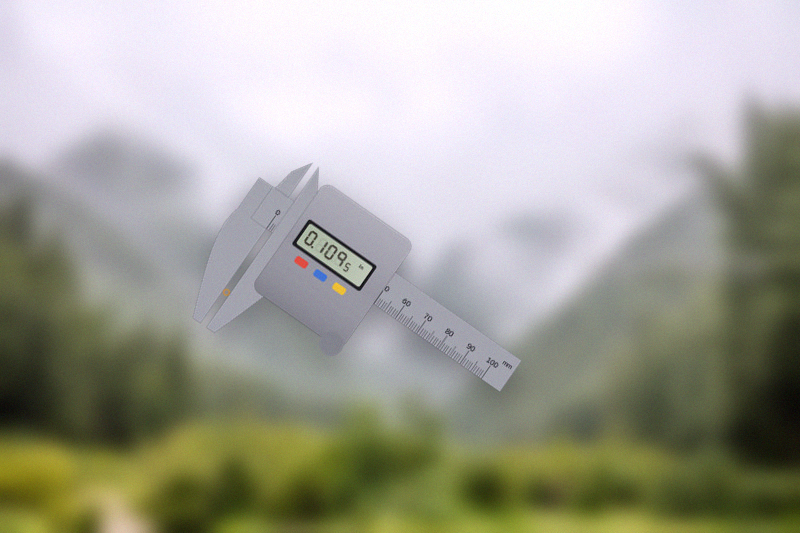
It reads 0.1095 in
